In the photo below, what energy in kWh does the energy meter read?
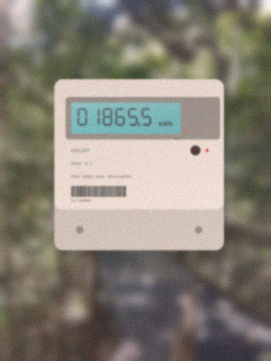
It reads 1865.5 kWh
